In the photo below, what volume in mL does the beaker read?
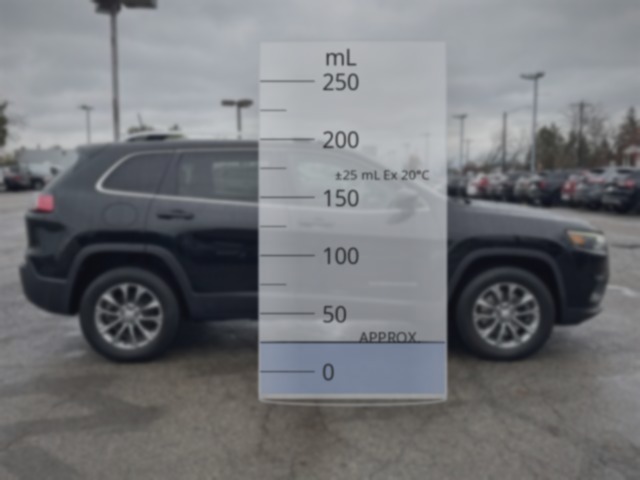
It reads 25 mL
